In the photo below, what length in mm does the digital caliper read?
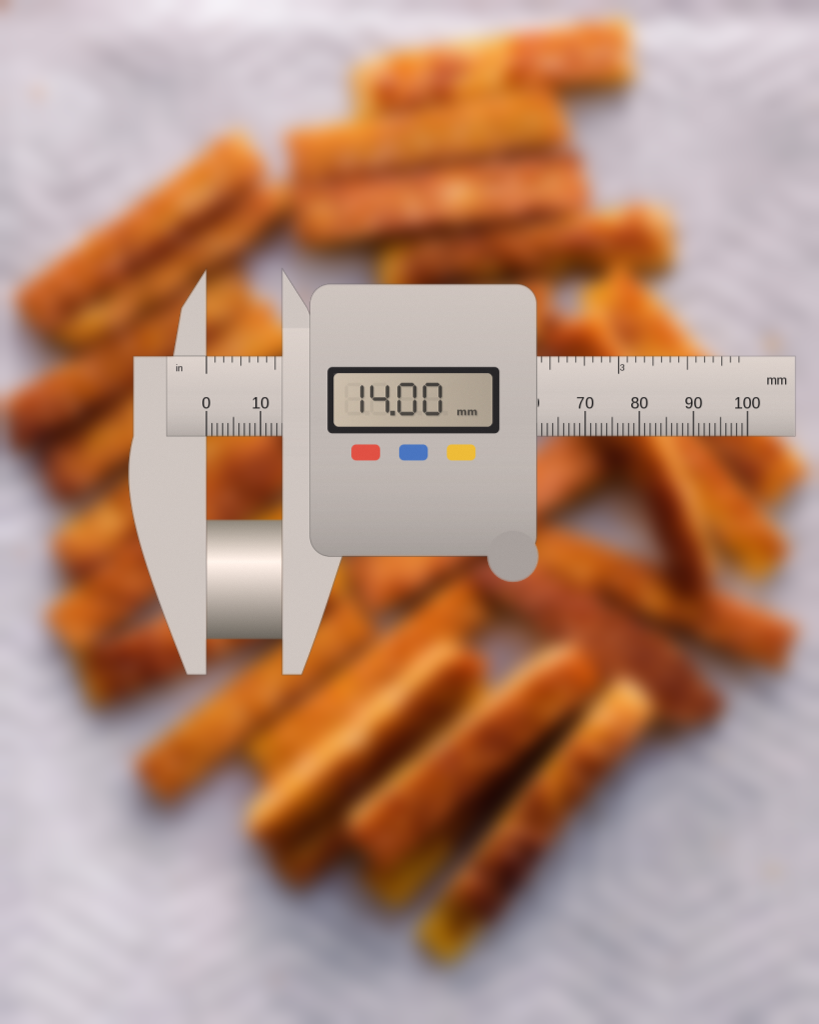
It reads 14.00 mm
